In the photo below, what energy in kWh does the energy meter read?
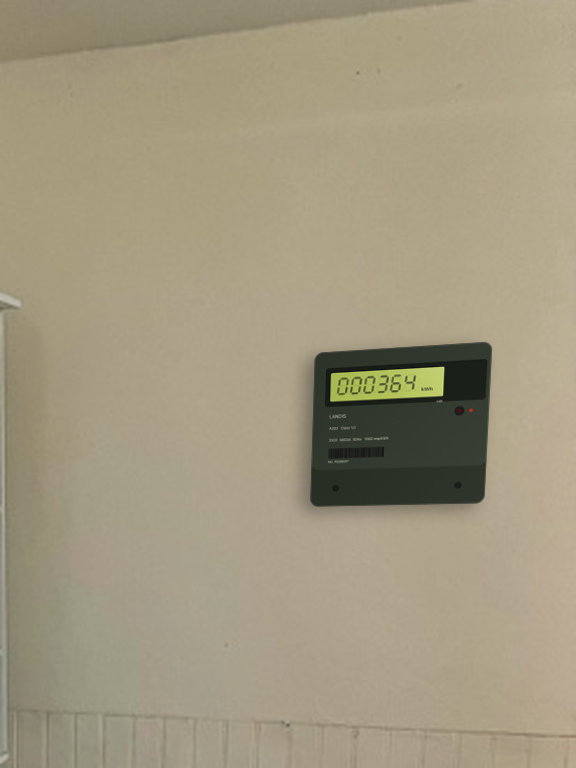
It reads 364 kWh
